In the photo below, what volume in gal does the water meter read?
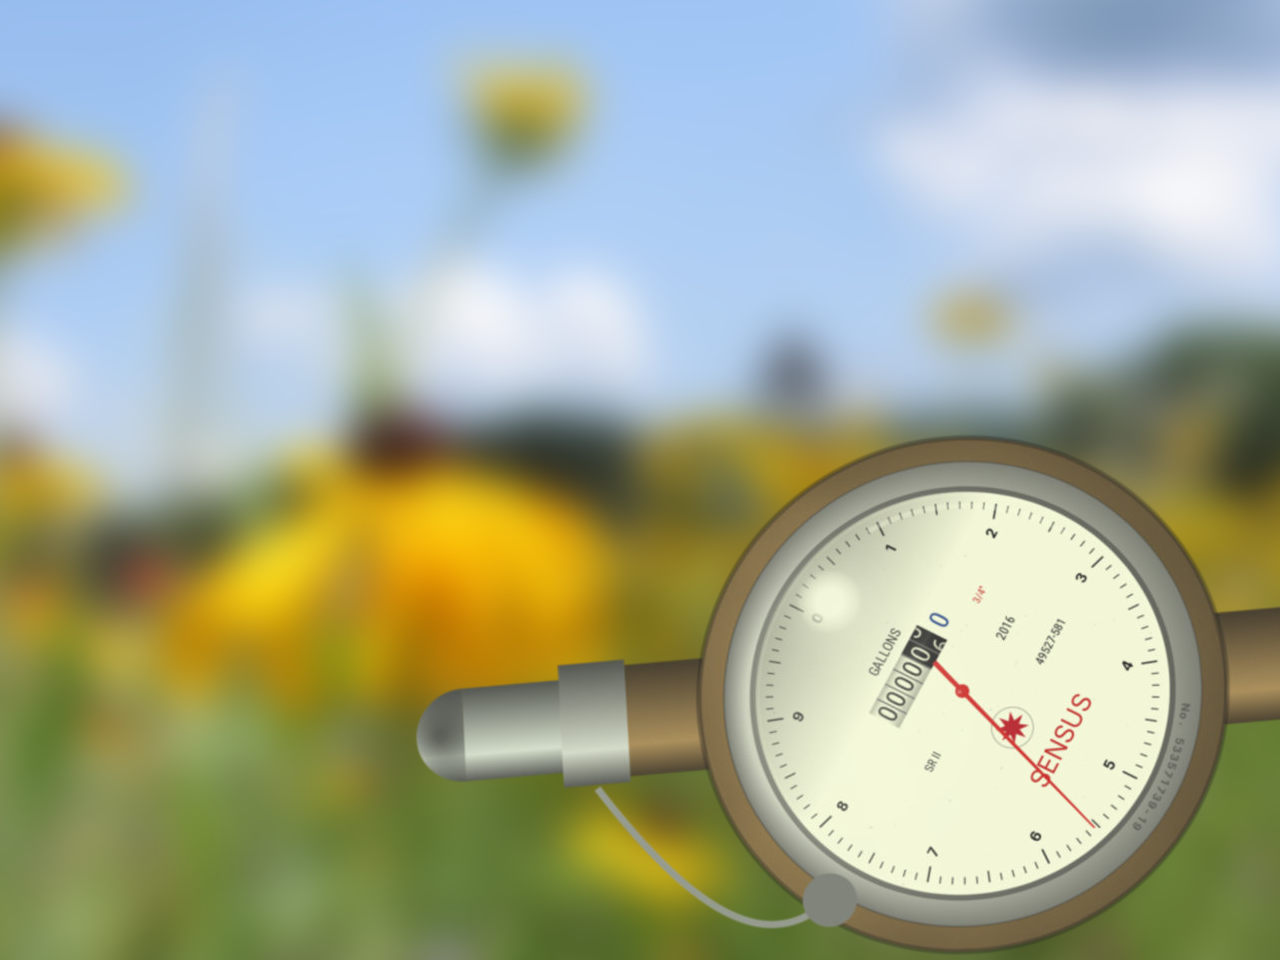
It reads 55.5 gal
